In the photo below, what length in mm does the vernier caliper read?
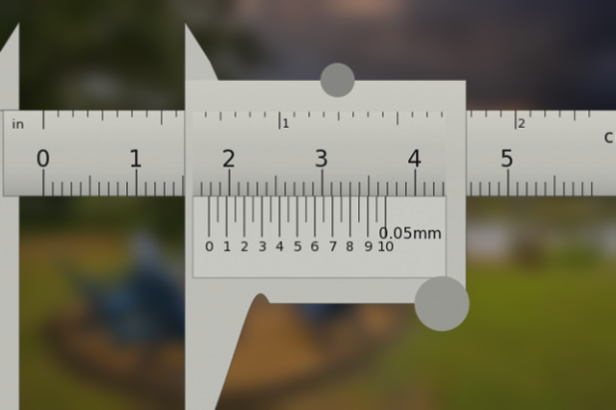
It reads 17.8 mm
